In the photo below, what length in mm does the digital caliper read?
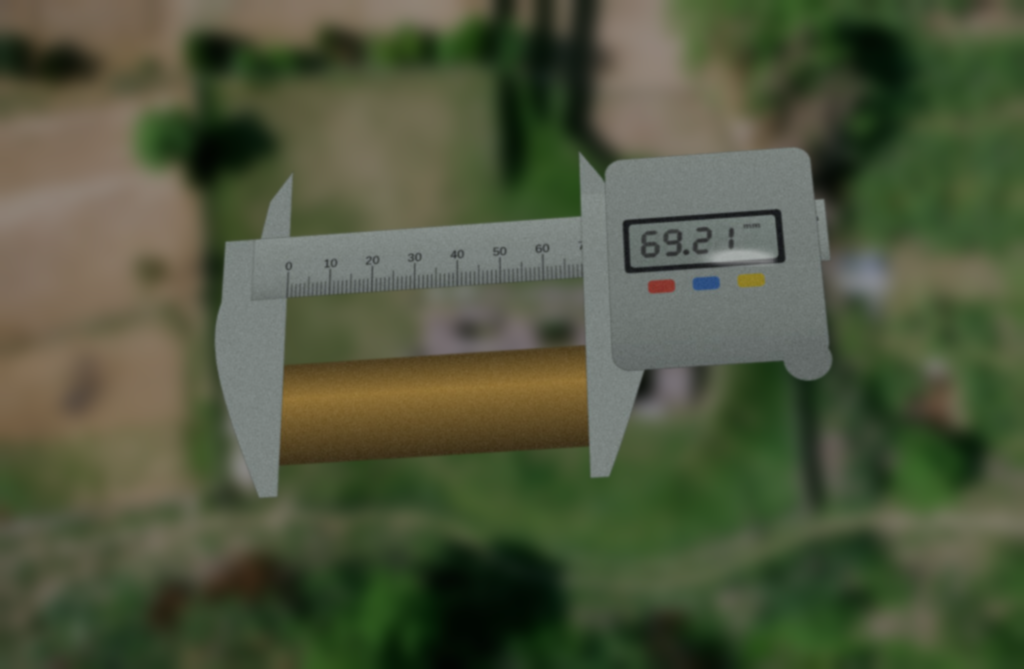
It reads 69.21 mm
